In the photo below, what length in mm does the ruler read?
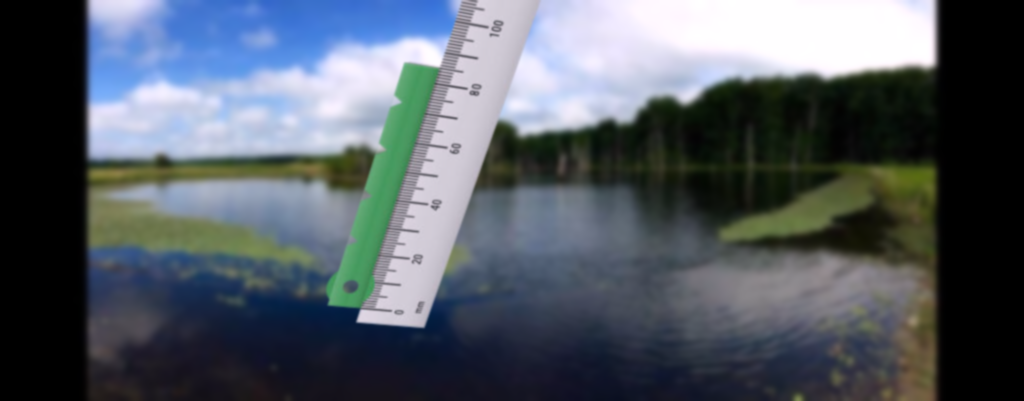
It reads 85 mm
